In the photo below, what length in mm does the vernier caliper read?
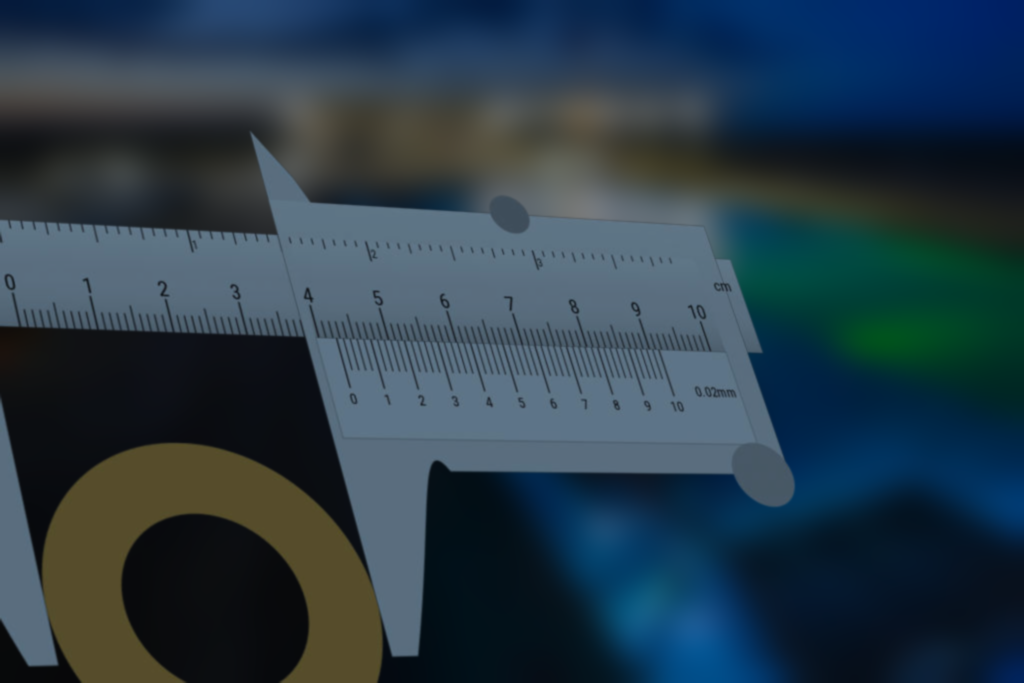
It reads 42.5 mm
